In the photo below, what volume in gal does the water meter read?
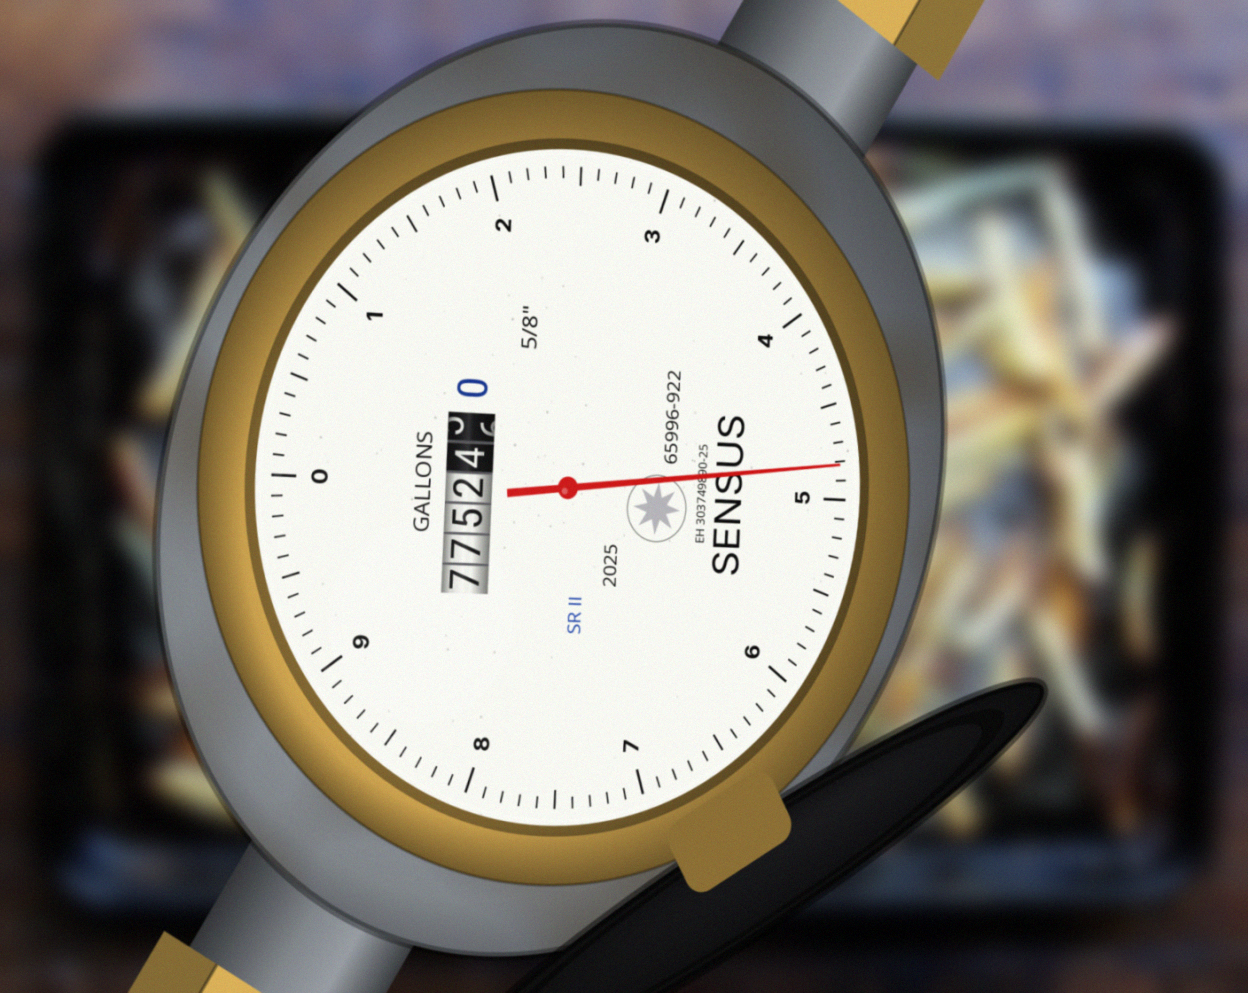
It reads 7752454.8 gal
